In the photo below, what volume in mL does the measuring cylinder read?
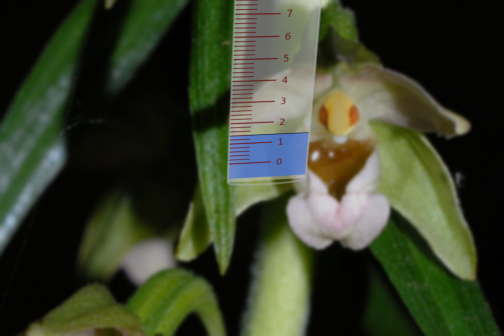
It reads 1.4 mL
